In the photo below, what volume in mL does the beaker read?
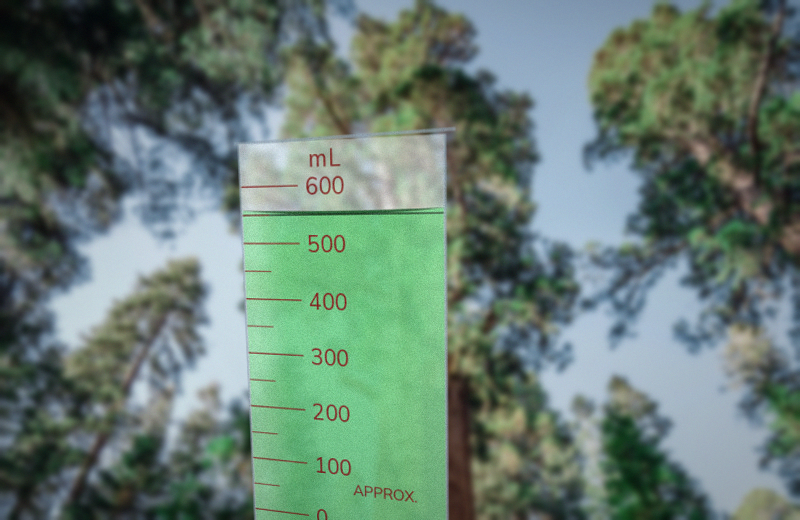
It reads 550 mL
